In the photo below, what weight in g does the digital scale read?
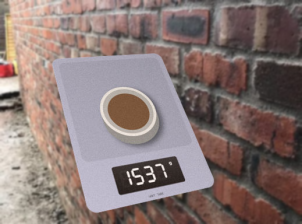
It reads 1537 g
